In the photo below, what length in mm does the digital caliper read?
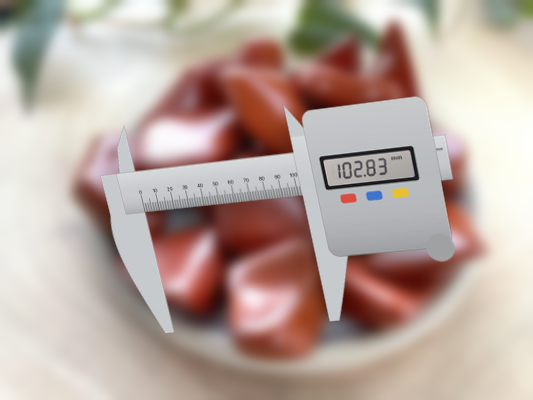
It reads 102.83 mm
